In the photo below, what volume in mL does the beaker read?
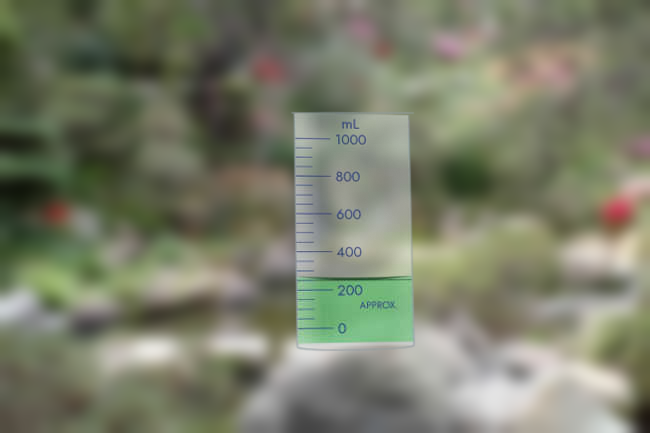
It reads 250 mL
